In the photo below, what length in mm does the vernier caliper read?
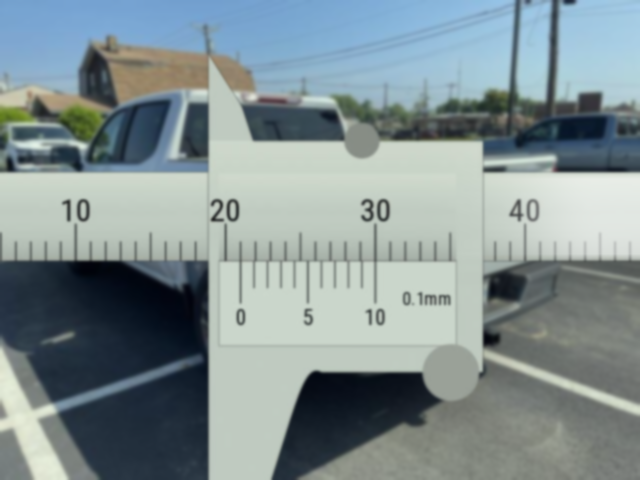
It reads 21.0 mm
